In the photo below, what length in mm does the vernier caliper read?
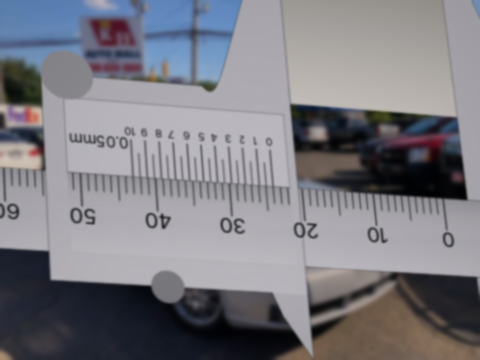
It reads 24.0 mm
